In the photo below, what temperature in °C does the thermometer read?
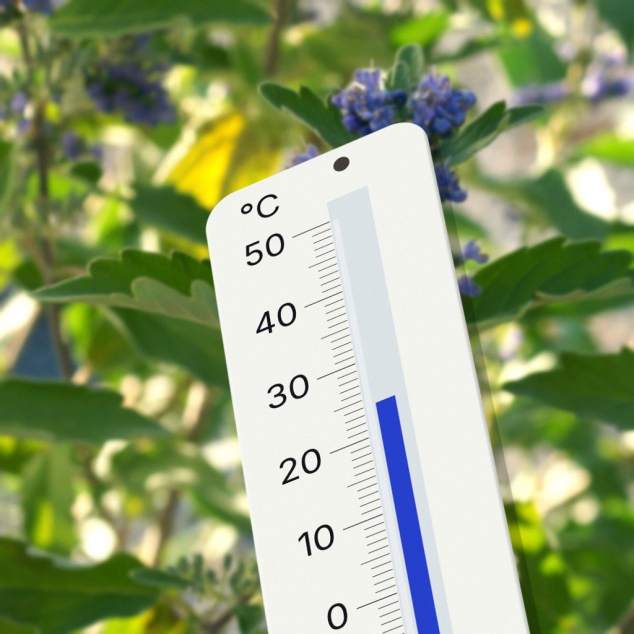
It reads 24 °C
